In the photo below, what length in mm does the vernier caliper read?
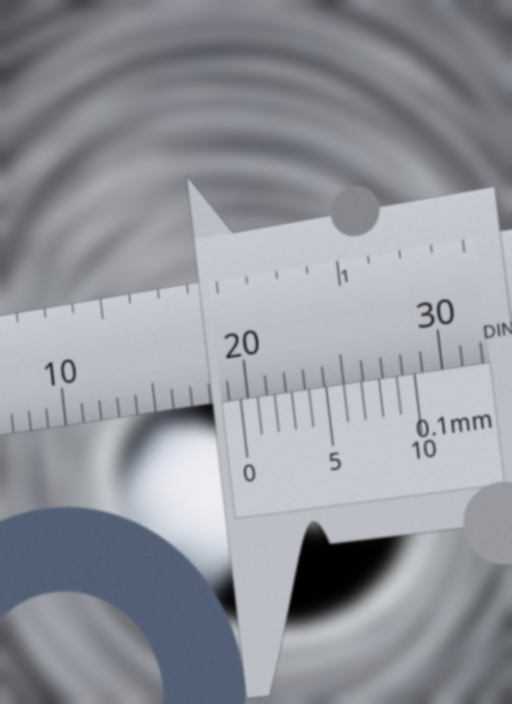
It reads 19.6 mm
